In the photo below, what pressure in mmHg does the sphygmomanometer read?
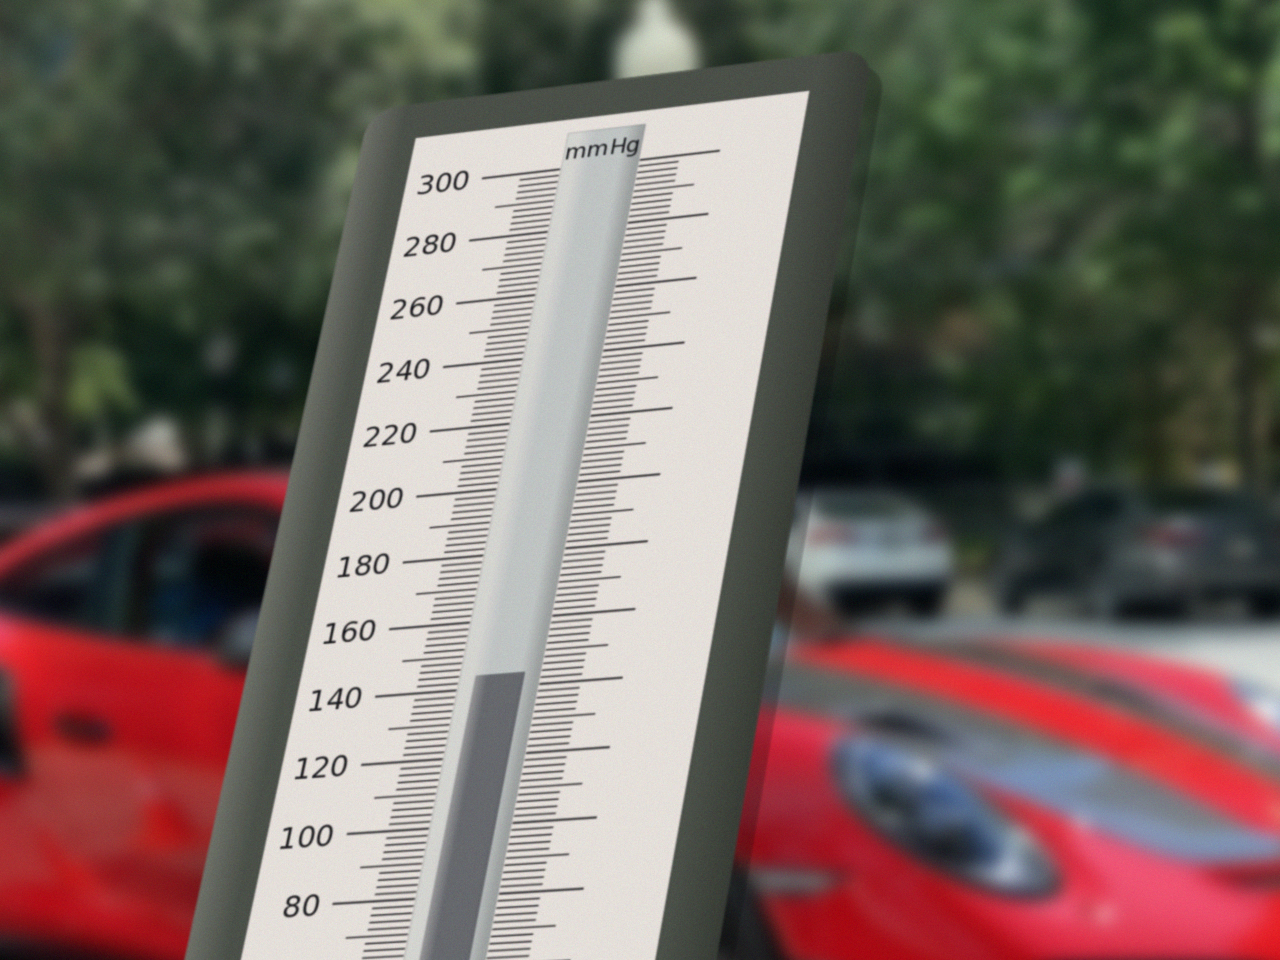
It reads 144 mmHg
